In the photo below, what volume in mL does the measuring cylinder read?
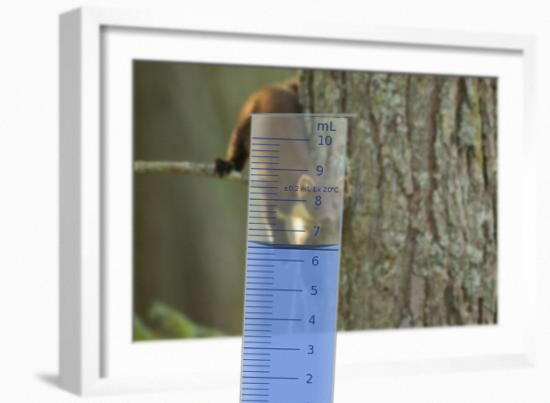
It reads 6.4 mL
